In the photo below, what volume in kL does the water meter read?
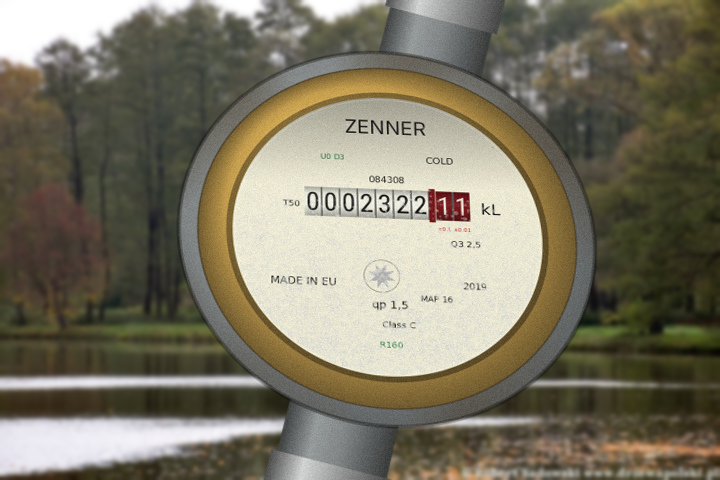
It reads 2322.11 kL
